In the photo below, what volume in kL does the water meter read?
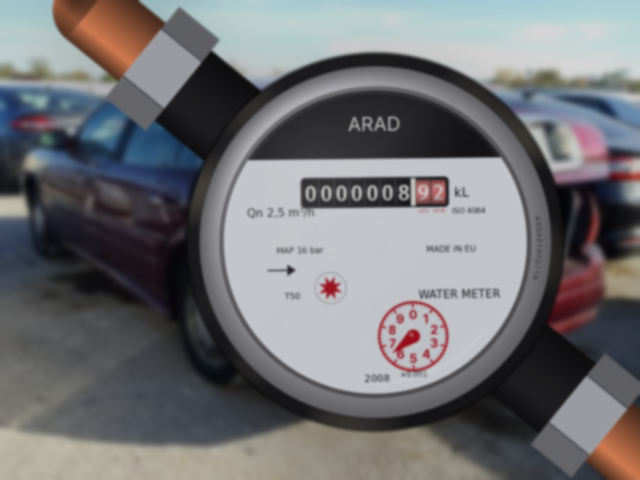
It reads 8.926 kL
